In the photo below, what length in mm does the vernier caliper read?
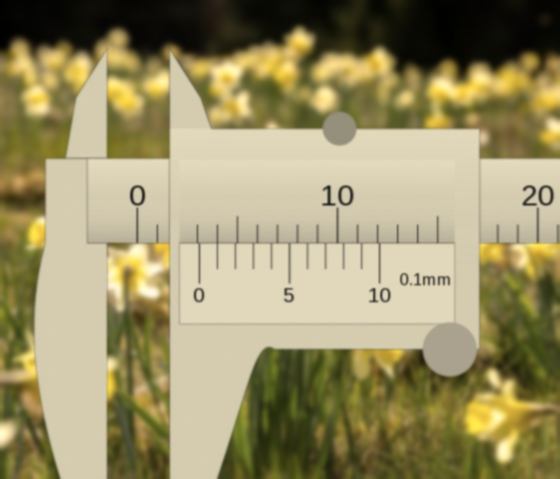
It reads 3.1 mm
